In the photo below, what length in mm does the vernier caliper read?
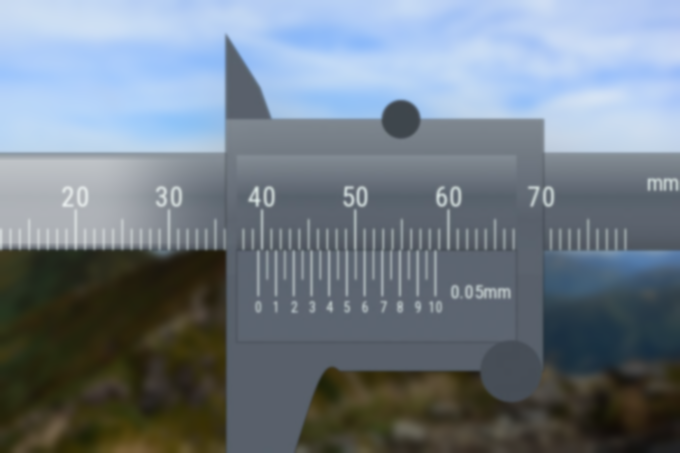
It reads 39.6 mm
